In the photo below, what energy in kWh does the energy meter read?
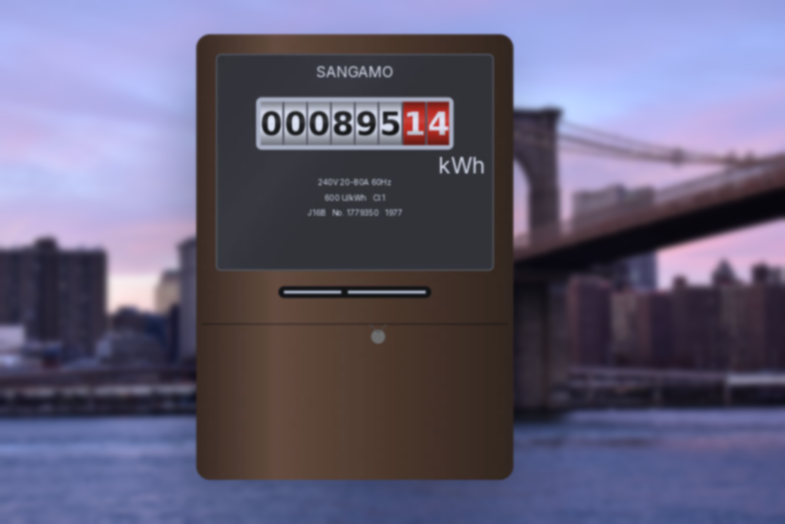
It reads 895.14 kWh
